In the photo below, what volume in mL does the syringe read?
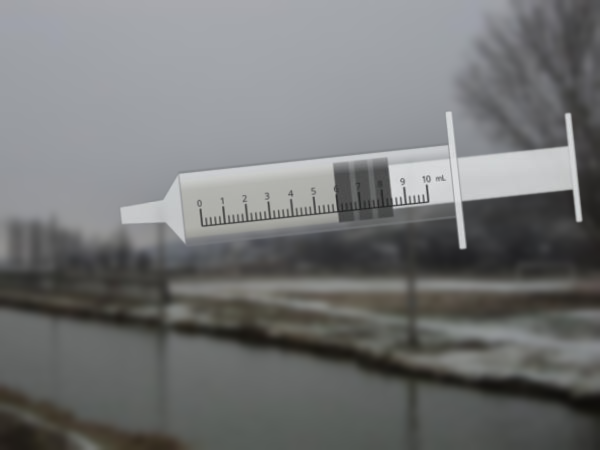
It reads 6 mL
